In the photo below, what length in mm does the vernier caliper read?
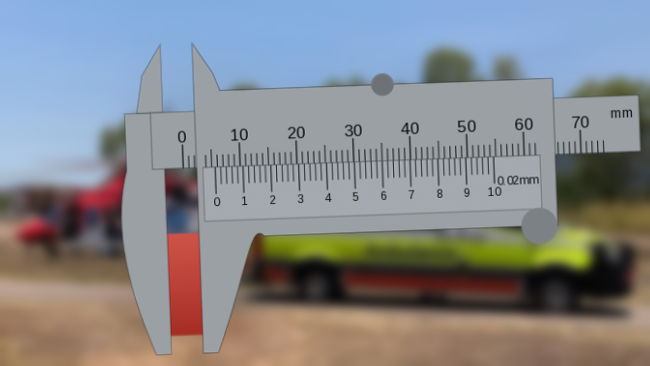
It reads 5.6 mm
